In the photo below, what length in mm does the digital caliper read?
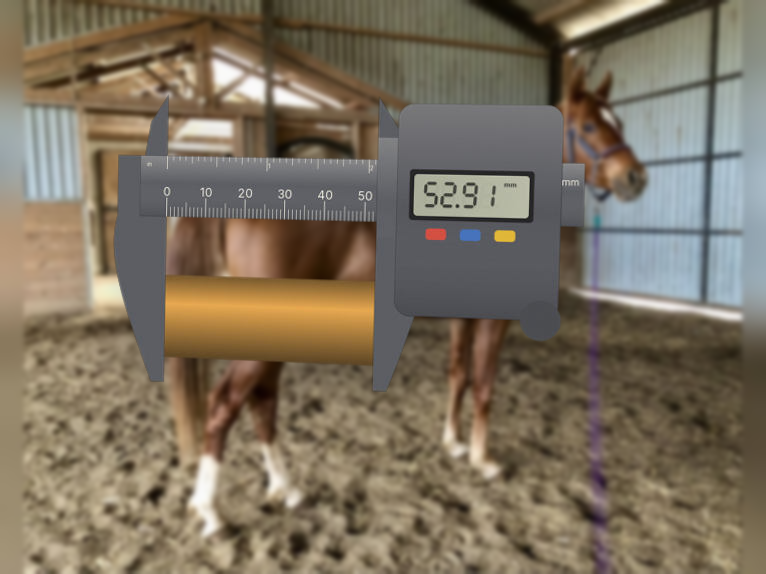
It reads 52.91 mm
